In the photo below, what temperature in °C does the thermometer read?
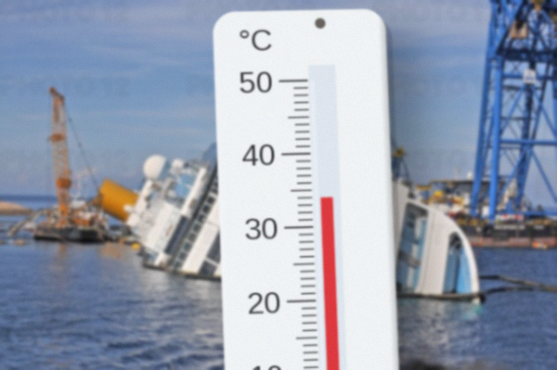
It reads 34 °C
